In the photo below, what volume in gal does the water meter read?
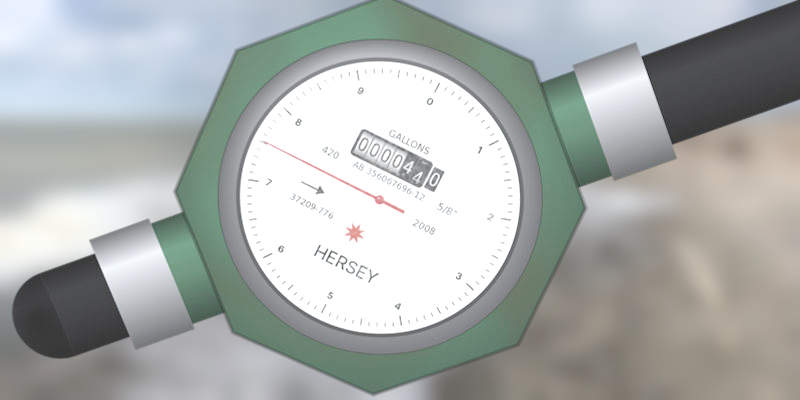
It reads 437.5 gal
